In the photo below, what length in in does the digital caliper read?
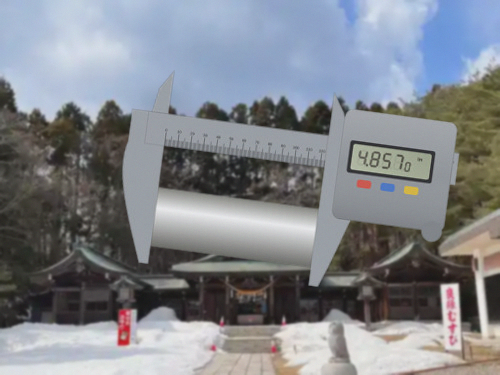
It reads 4.8570 in
